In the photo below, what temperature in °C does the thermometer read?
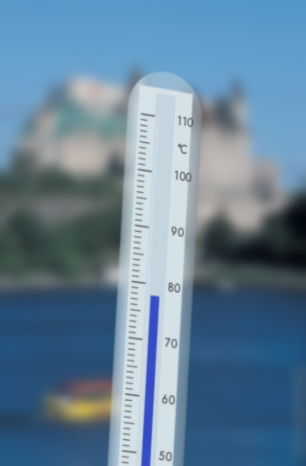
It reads 78 °C
